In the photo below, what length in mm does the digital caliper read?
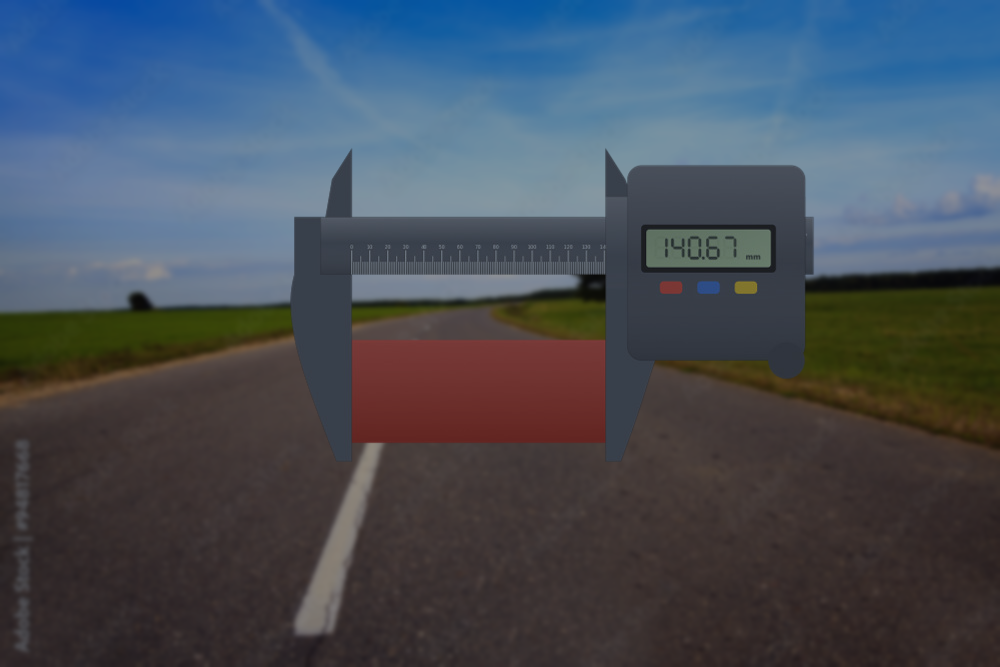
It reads 140.67 mm
